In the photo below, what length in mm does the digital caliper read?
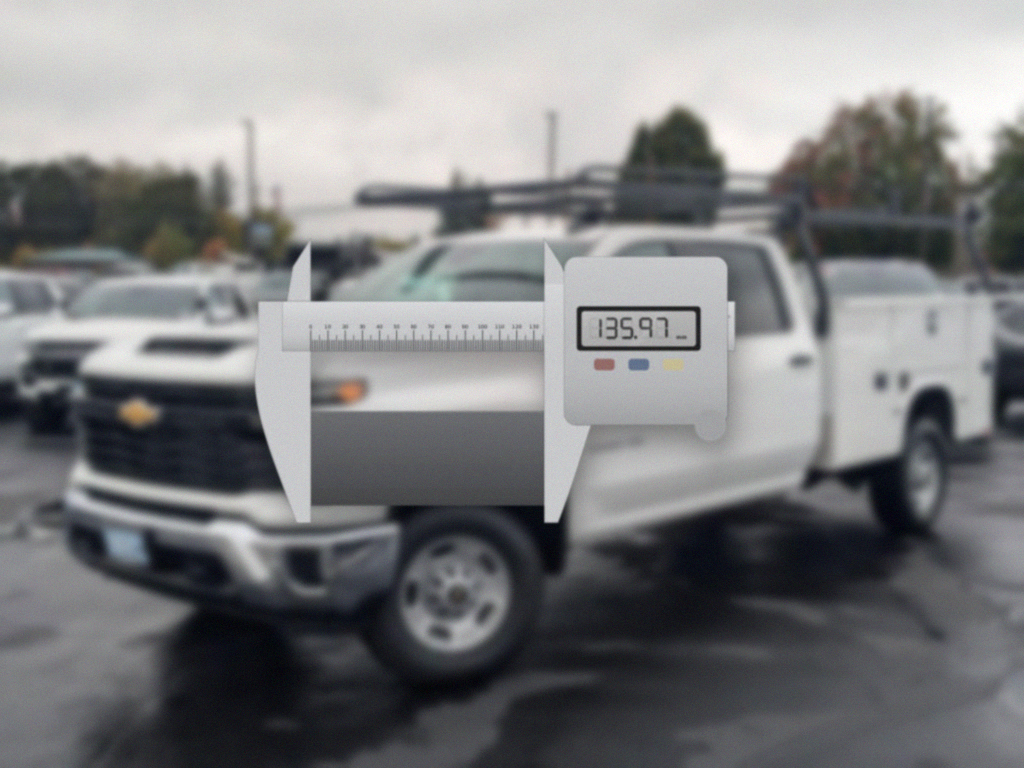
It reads 135.97 mm
